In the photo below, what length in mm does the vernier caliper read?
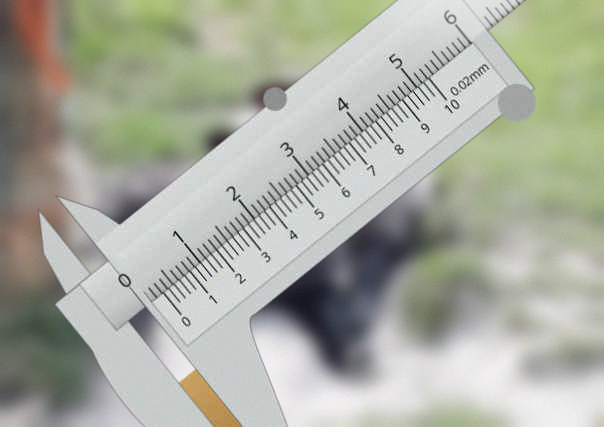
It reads 3.2 mm
